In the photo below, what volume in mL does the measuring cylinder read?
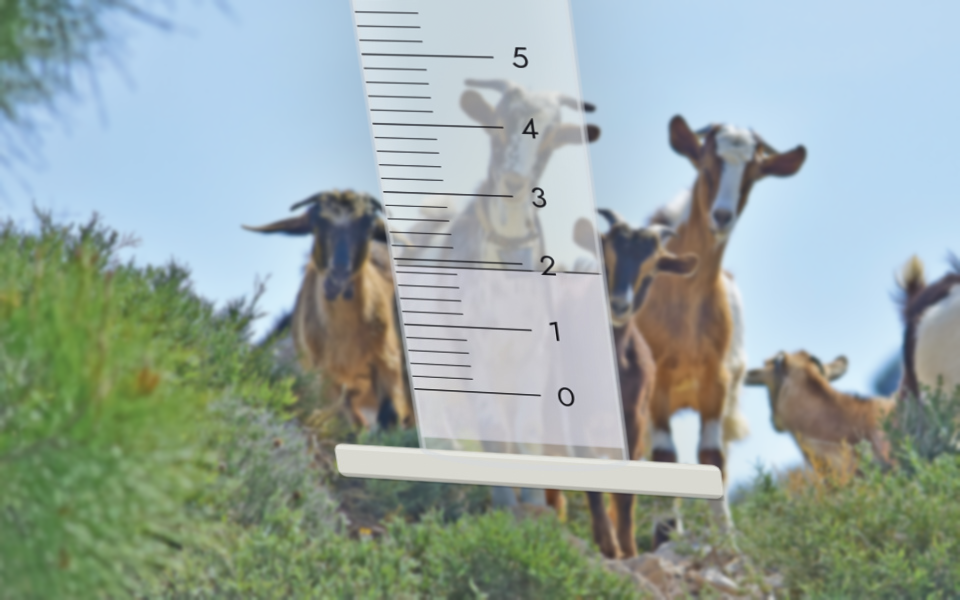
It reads 1.9 mL
